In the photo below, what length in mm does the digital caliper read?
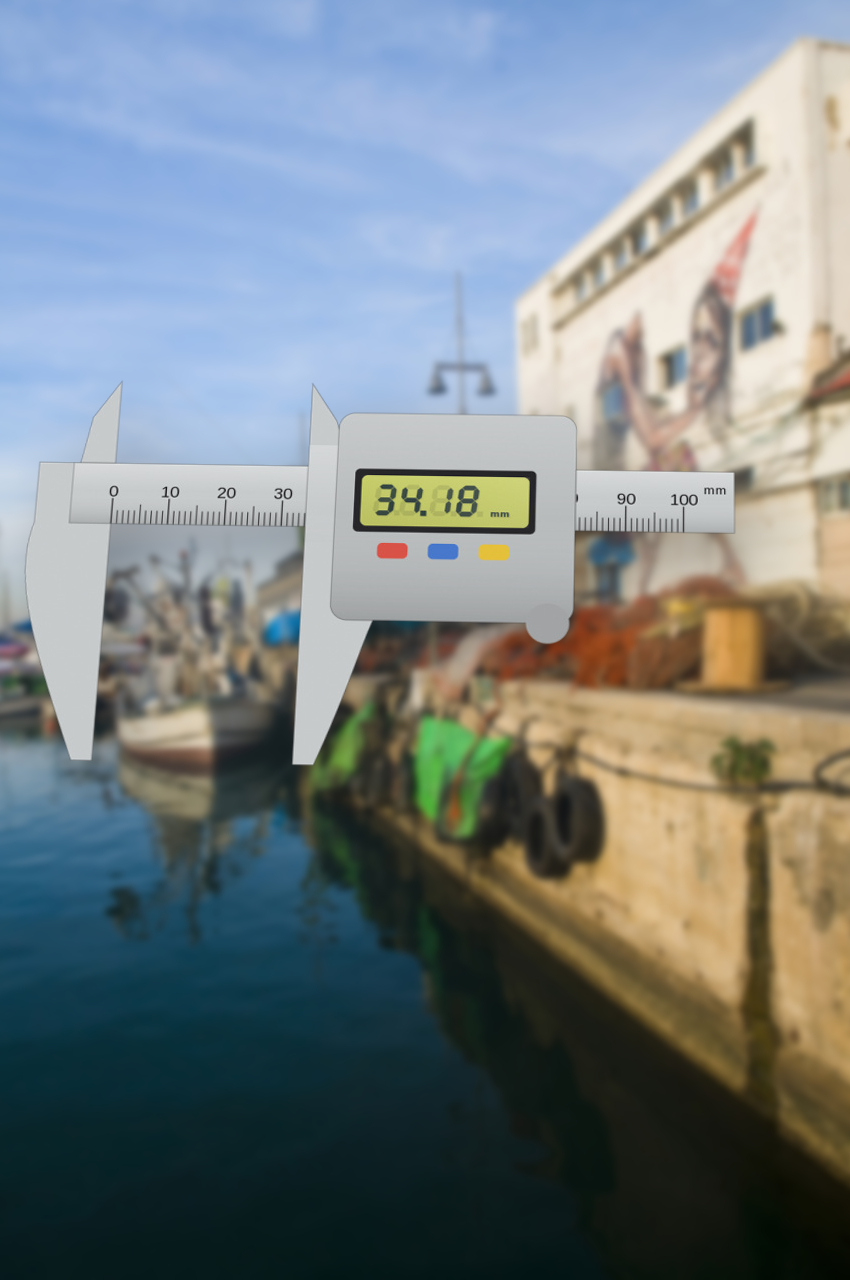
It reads 34.18 mm
